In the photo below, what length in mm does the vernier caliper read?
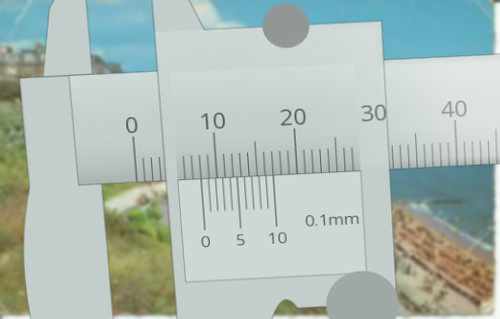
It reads 8.0 mm
